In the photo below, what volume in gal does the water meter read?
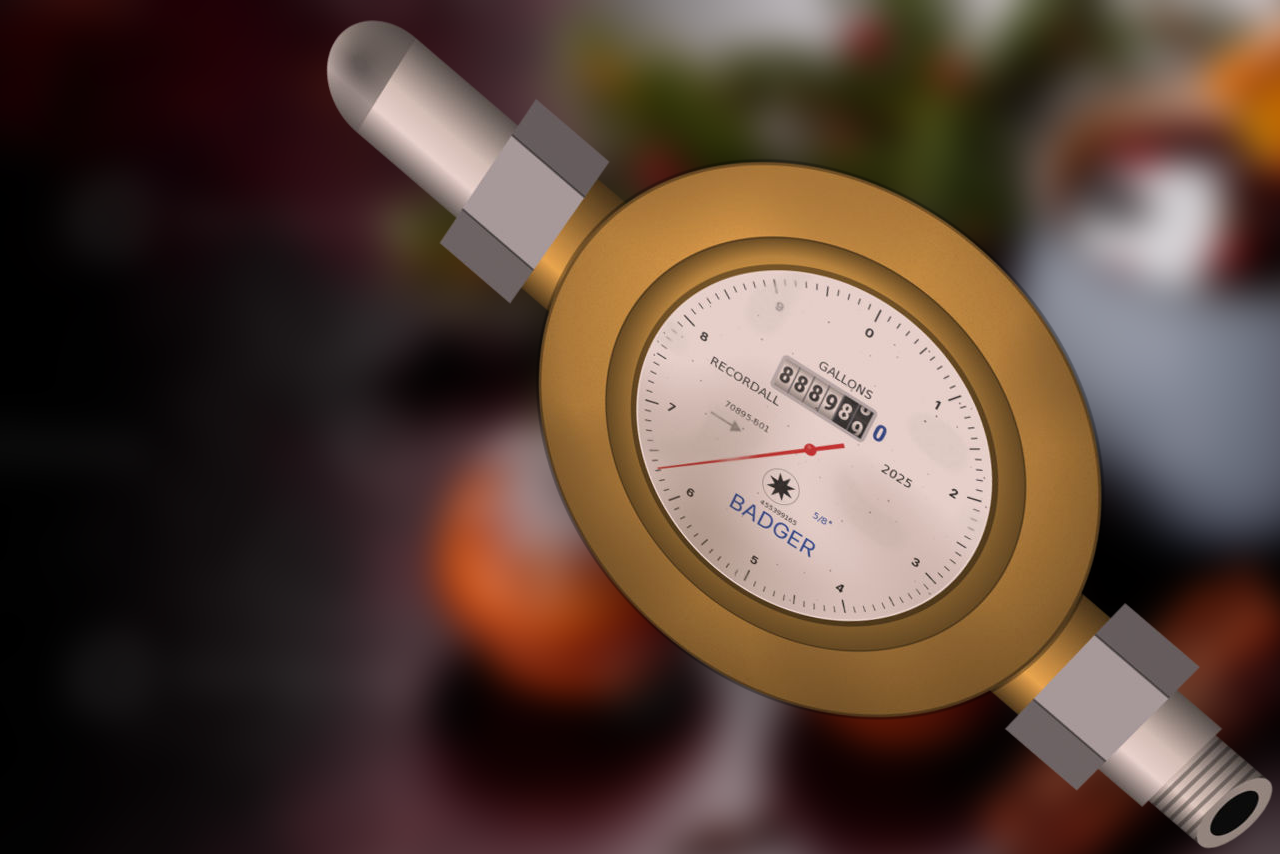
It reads 8889886.3 gal
